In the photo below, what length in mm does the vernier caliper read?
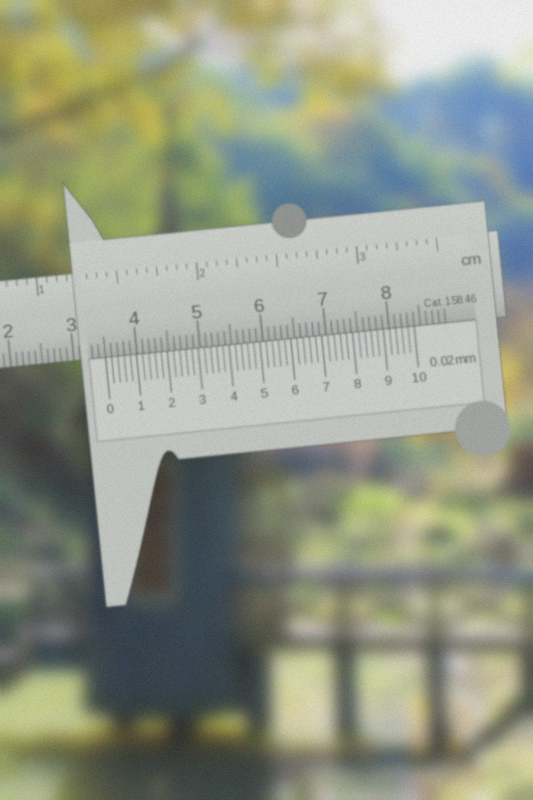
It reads 35.0 mm
